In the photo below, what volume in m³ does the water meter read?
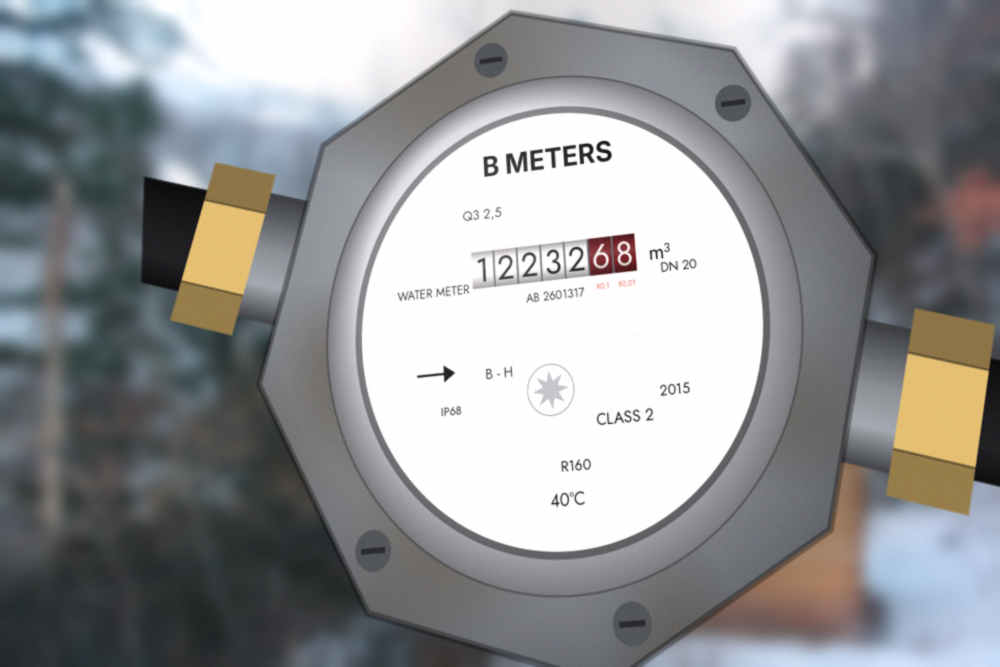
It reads 12232.68 m³
